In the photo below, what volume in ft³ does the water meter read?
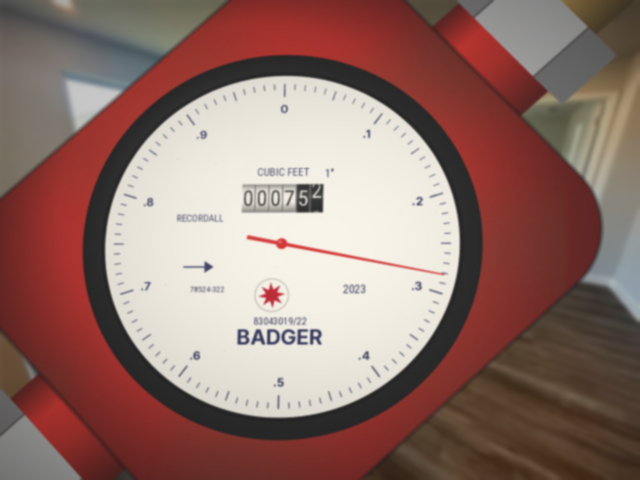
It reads 752.28 ft³
